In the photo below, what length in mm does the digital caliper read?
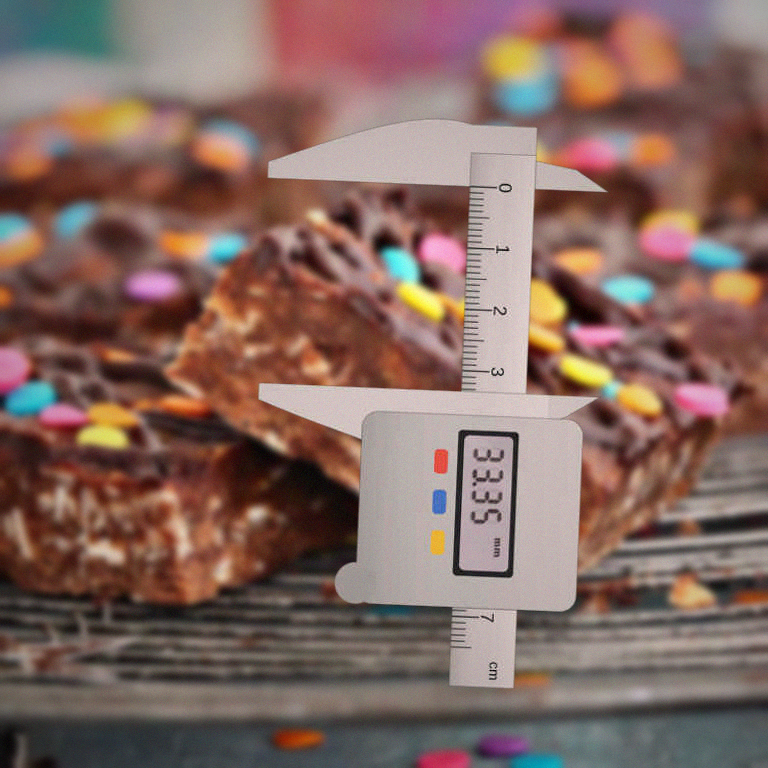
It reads 33.35 mm
